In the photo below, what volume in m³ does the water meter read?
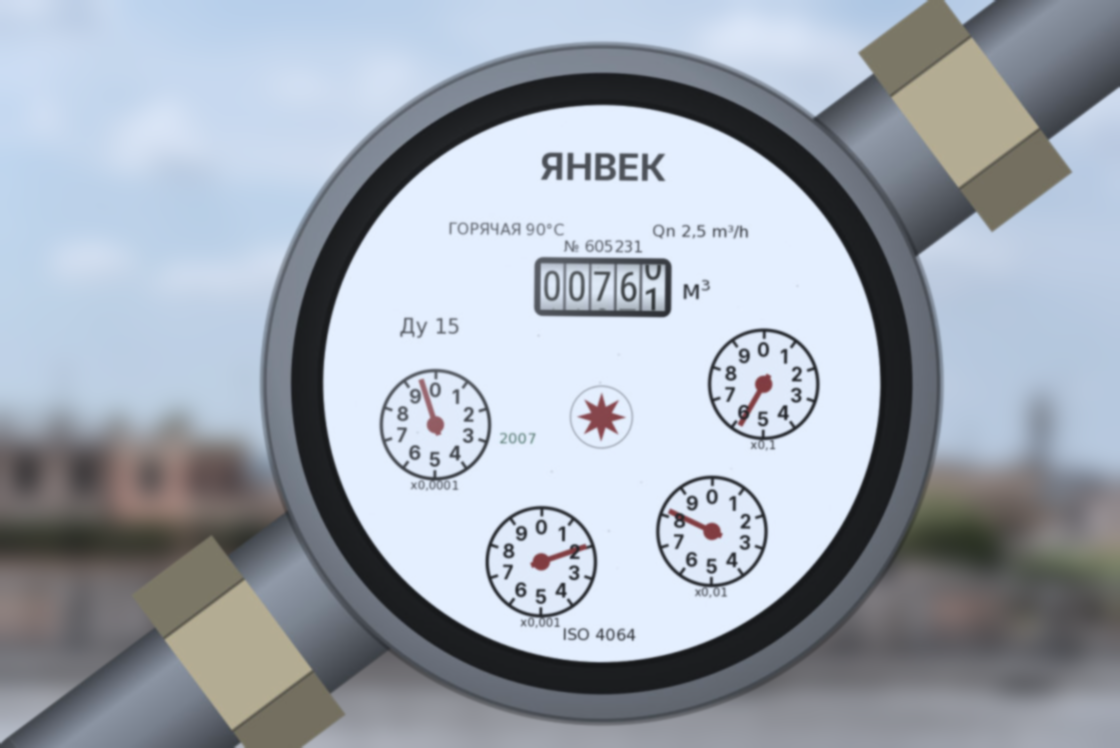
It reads 760.5819 m³
